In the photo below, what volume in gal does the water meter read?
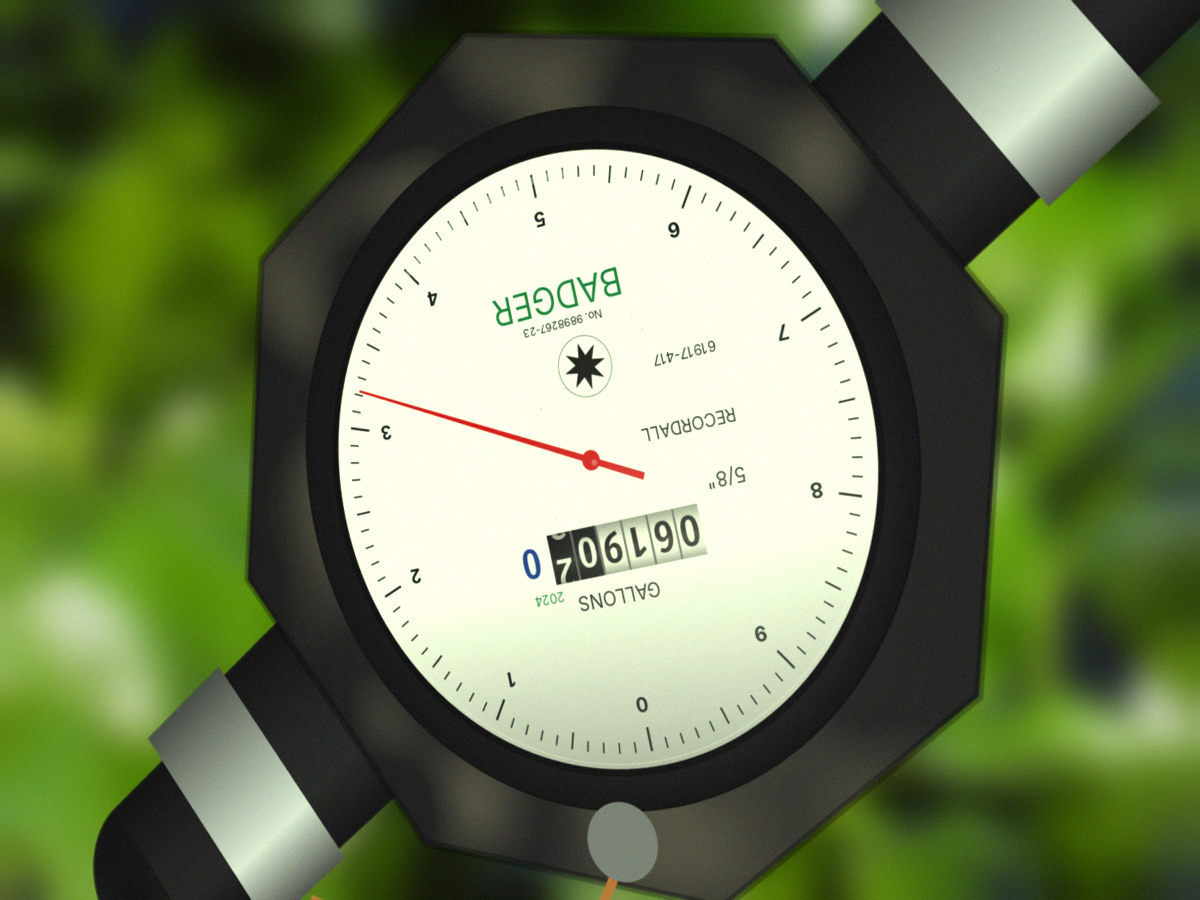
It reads 619023.2 gal
